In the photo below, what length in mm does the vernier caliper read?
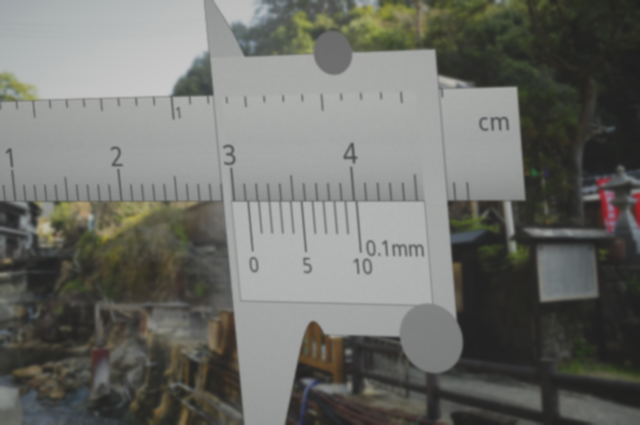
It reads 31.2 mm
